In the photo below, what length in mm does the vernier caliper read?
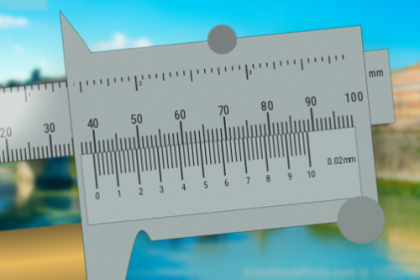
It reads 39.5 mm
